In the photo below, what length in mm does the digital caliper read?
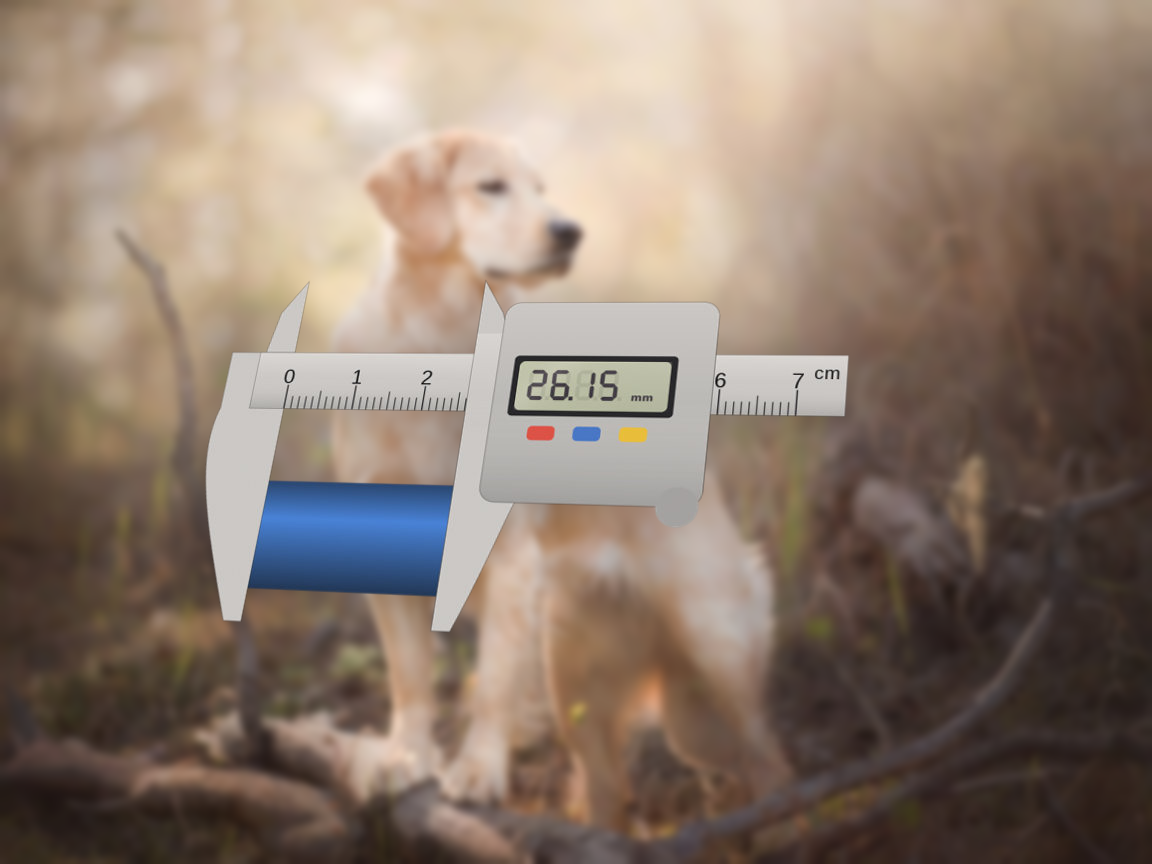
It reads 26.15 mm
